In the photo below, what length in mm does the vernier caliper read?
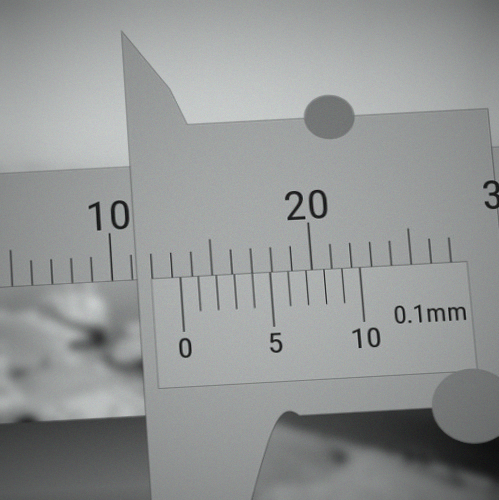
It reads 13.4 mm
